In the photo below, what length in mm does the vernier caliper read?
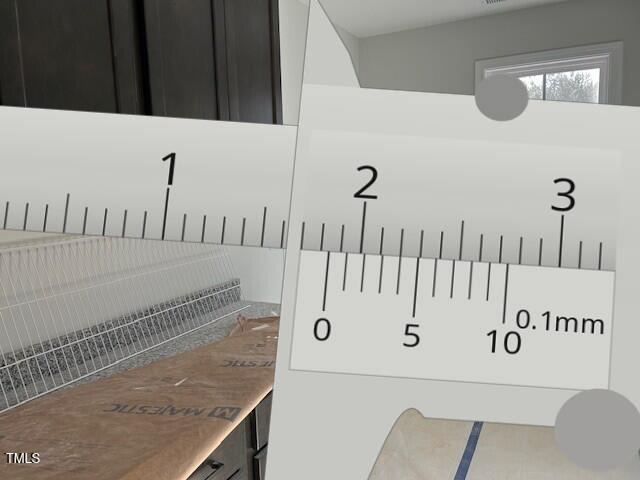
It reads 18.4 mm
